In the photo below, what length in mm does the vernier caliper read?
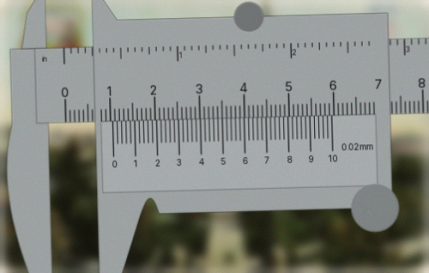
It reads 10.5 mm
